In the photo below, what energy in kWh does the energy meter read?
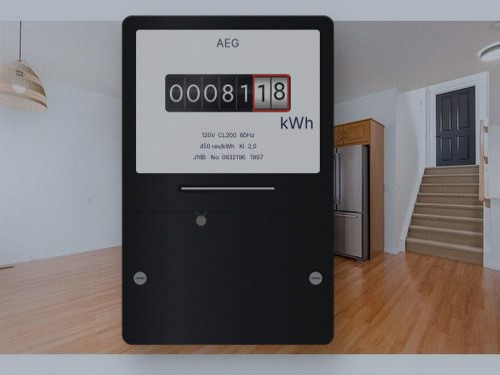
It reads 81.18 kWh
